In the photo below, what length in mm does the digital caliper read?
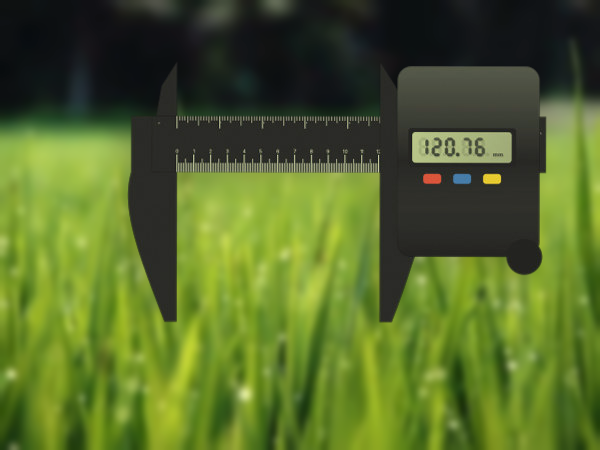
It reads 120.76 mm
